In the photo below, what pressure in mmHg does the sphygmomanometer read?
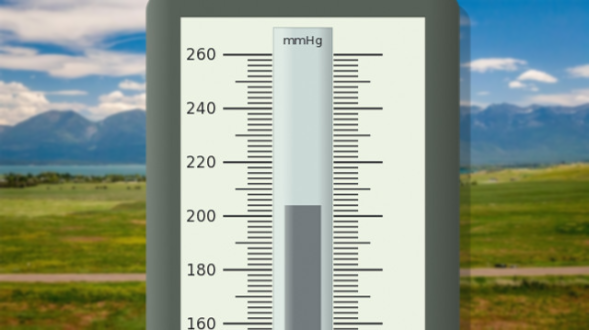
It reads 204 mmHg
